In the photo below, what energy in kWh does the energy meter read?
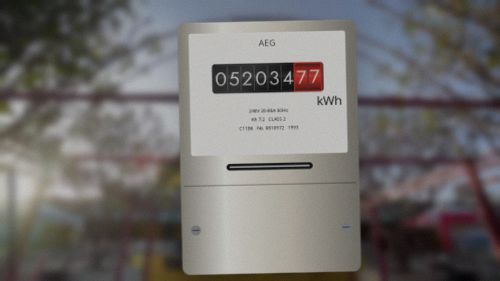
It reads 52034.77 kWh
